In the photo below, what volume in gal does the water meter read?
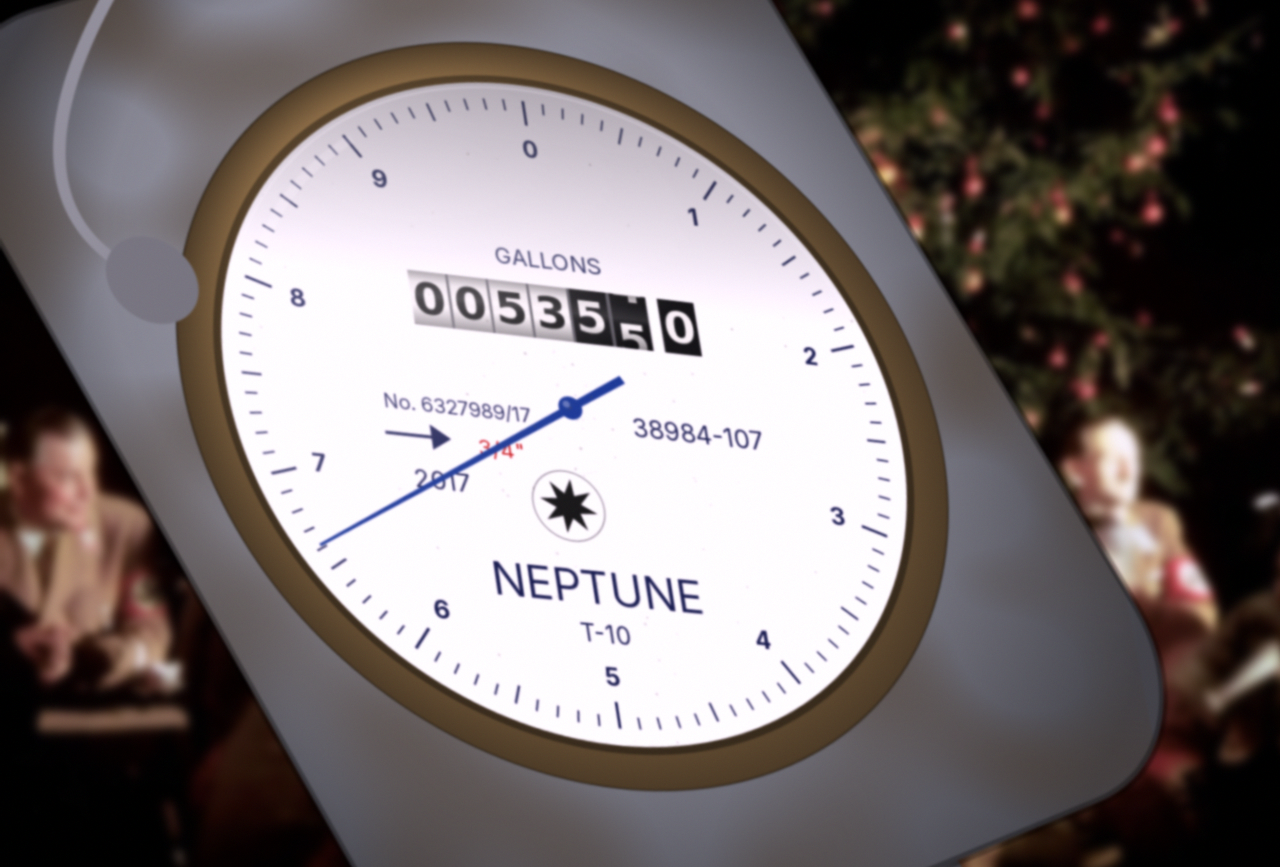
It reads 53546.6 gal
